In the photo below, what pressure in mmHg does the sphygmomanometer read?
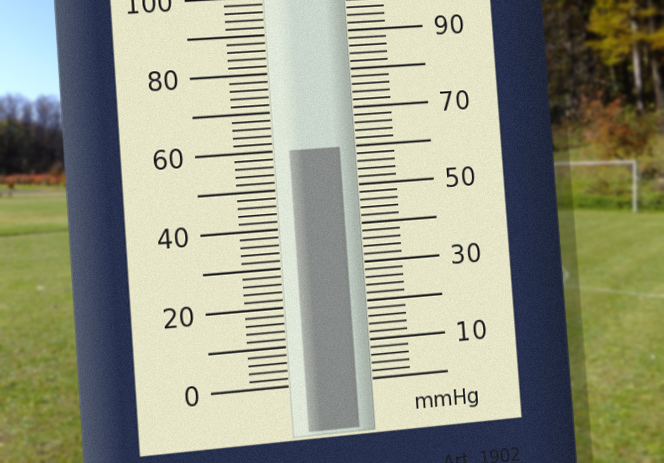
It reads 60 mmHg
